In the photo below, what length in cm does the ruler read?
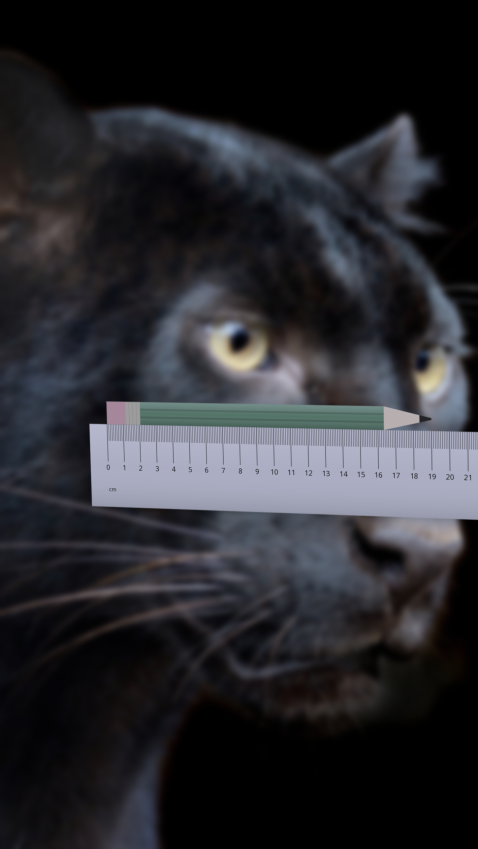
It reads 19 cm
